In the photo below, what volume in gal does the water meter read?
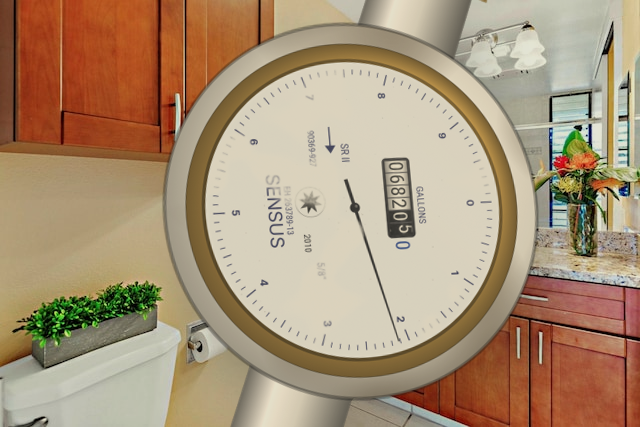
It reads 682052.1 gal
